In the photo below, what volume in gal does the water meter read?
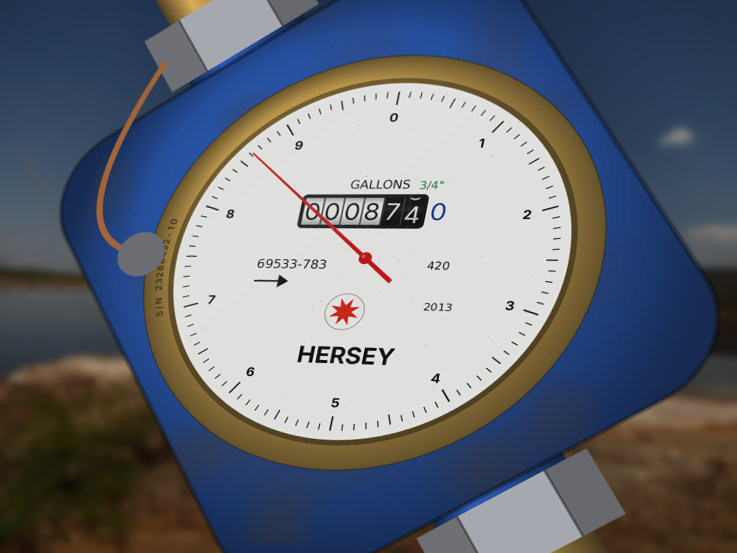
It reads 8738.6 gal
